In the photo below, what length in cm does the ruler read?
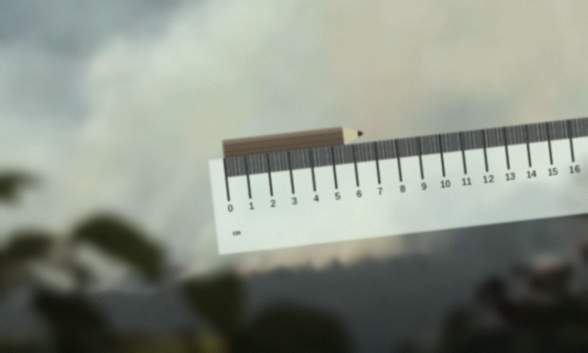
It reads 6.5 cm
